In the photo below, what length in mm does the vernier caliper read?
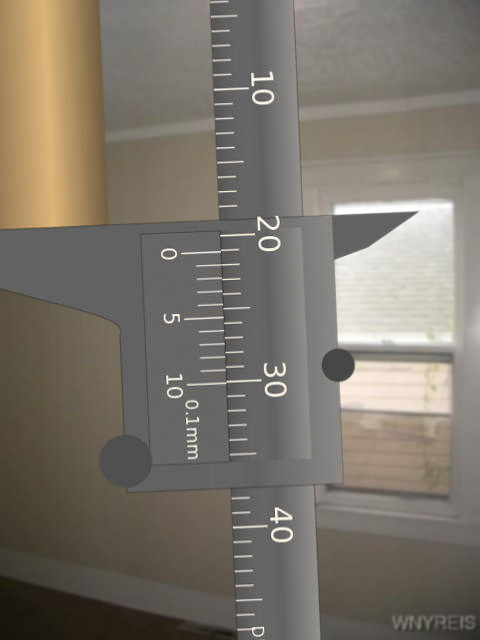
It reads 21.1 mm
